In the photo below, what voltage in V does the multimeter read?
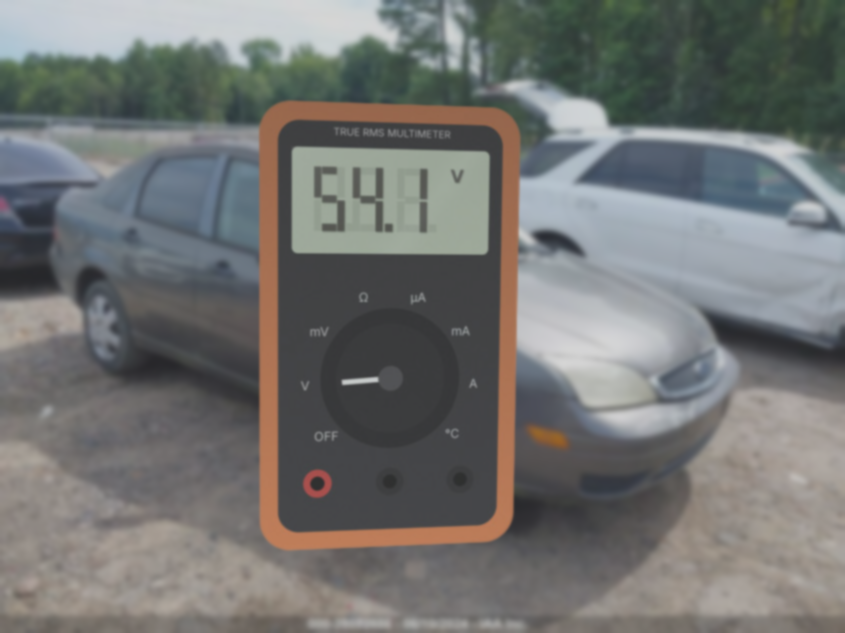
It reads 54.1 V
